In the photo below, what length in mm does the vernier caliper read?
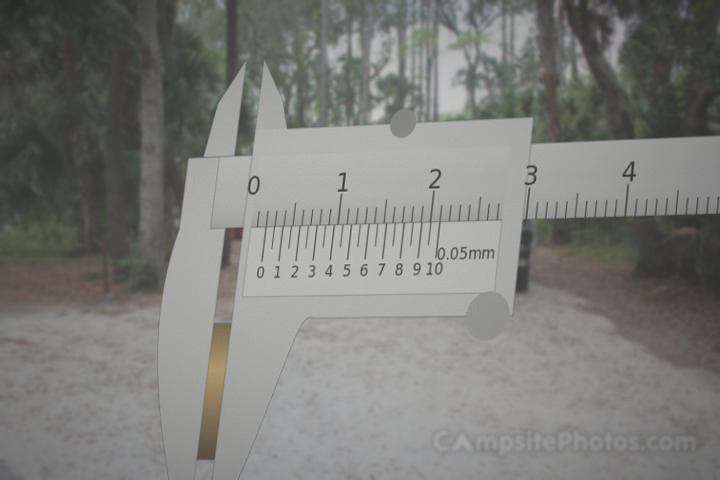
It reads 2.0 mm
